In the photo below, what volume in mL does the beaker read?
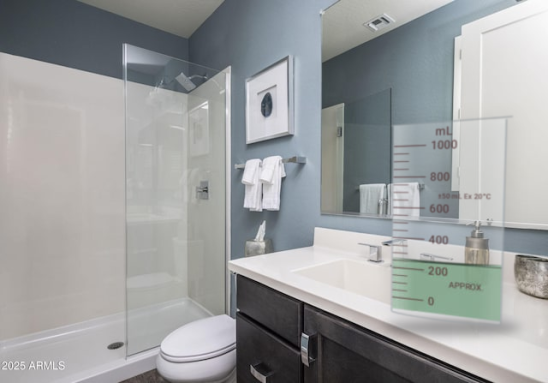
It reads 250 mL
